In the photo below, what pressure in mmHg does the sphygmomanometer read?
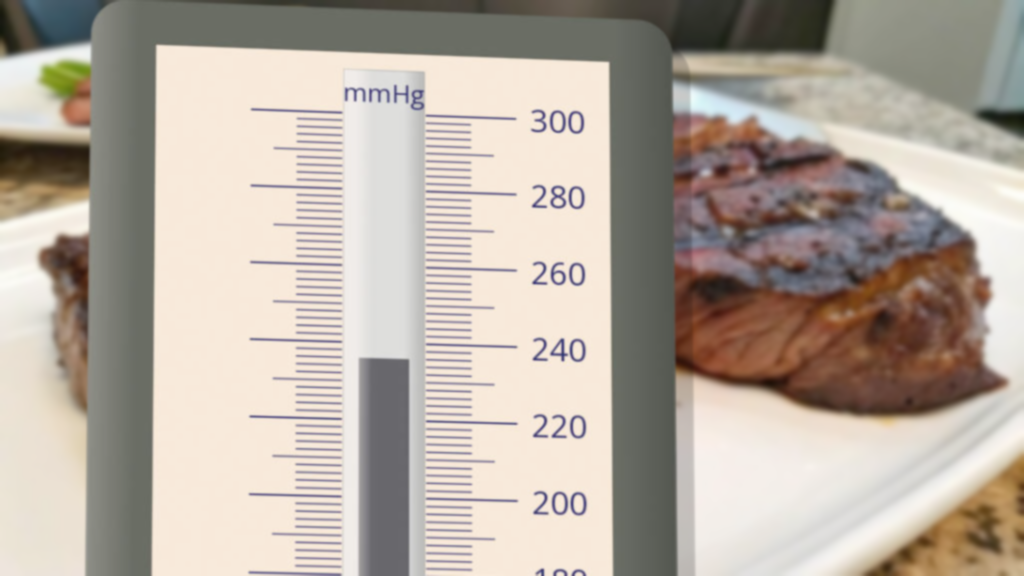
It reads 236 mmHg
